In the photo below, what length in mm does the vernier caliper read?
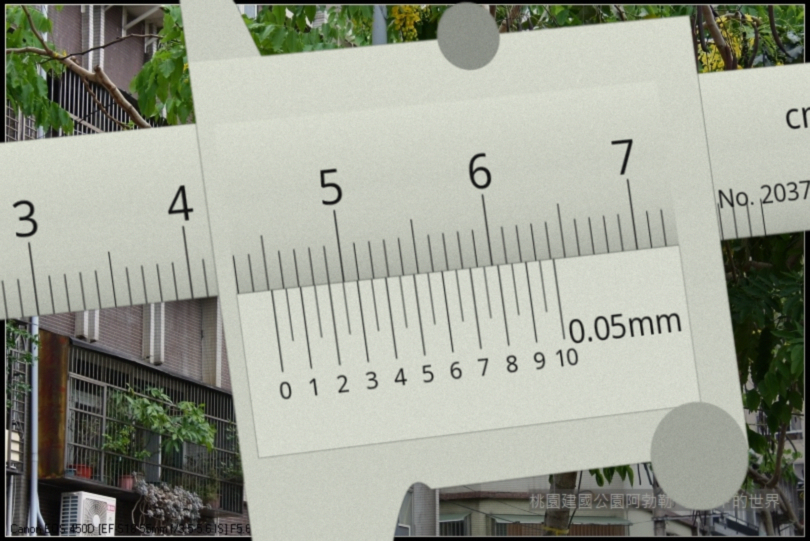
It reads 45.2 mm
